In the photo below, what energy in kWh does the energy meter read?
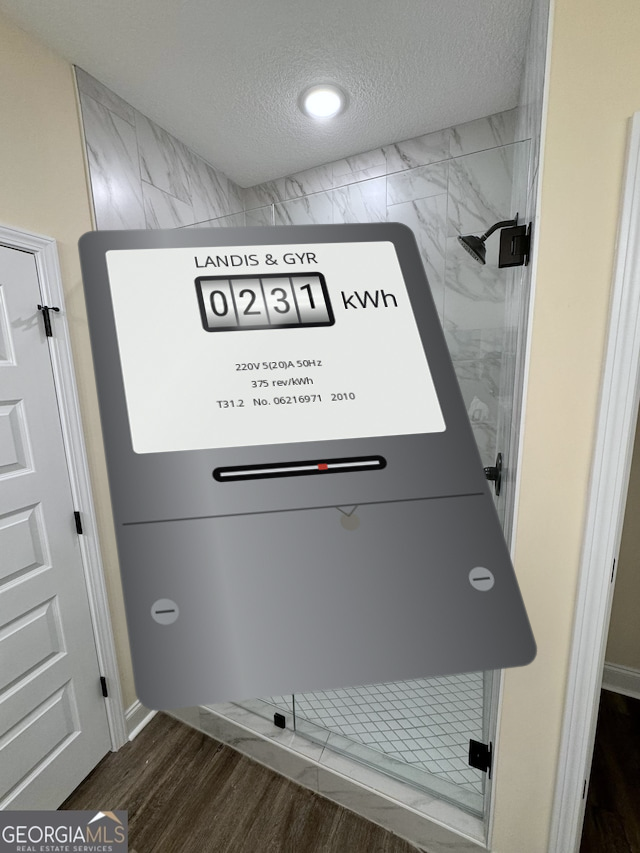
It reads 231 kWh
